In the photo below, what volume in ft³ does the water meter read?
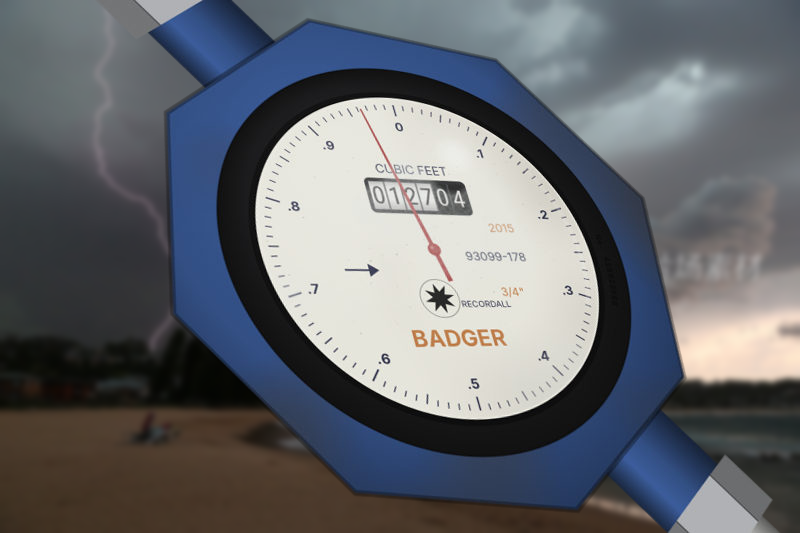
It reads 12703.96 ft³
